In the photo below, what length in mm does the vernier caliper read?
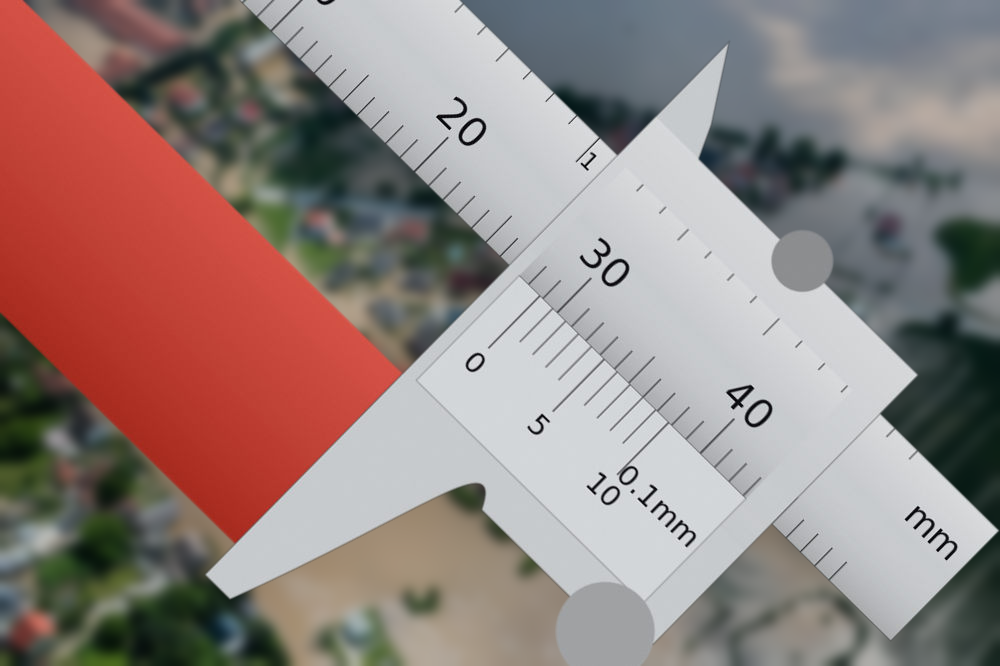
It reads 28.8 mm
